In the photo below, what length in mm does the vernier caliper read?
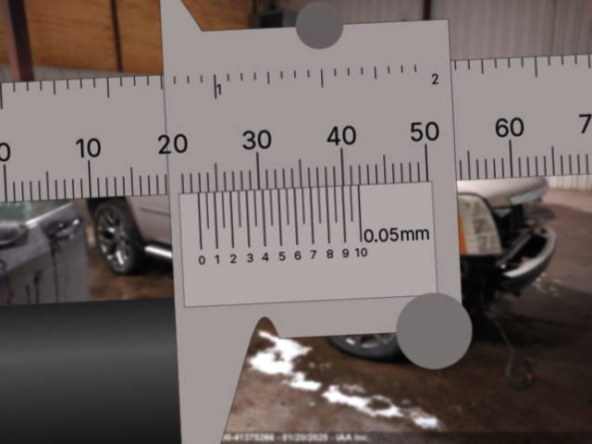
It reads 22.8 mm
